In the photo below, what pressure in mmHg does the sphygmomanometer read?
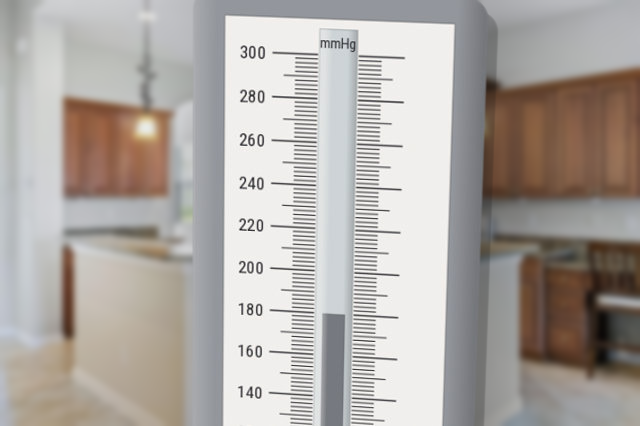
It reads 180 mmHg
